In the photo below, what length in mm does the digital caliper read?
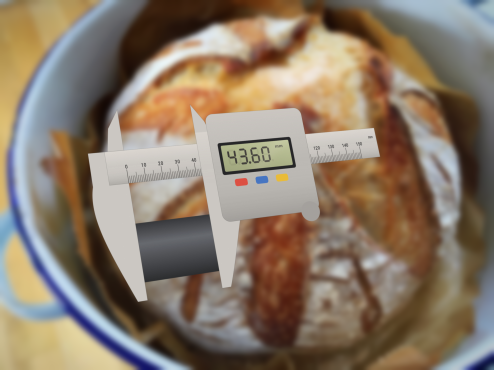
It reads 43.60 mm
